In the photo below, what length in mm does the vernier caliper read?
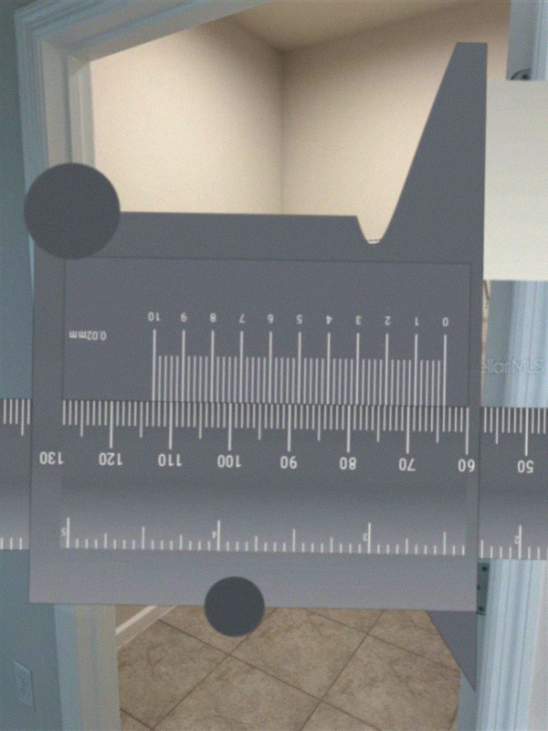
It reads 64.0 mm
